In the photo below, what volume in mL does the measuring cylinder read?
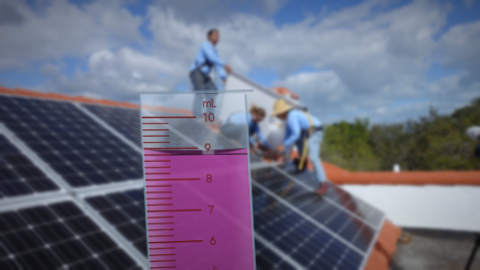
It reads 8.8 mL
